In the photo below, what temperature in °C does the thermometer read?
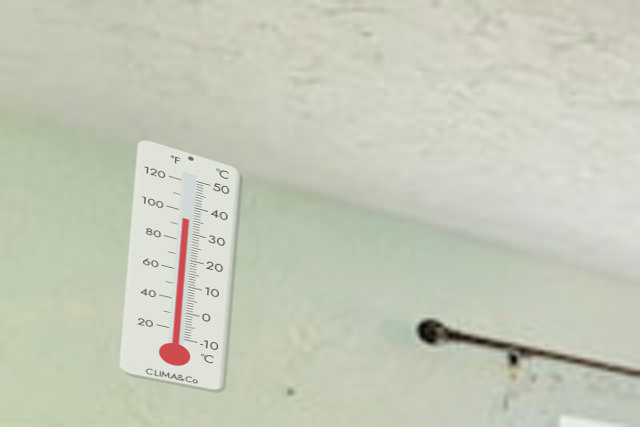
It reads 35 °C
